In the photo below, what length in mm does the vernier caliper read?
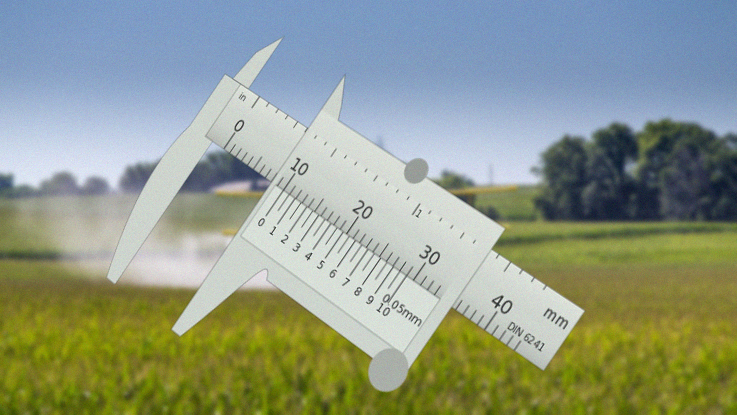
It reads 10.0 mm
